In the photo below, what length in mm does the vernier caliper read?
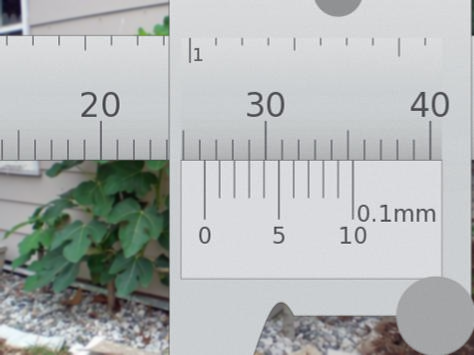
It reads 26.3 mm
